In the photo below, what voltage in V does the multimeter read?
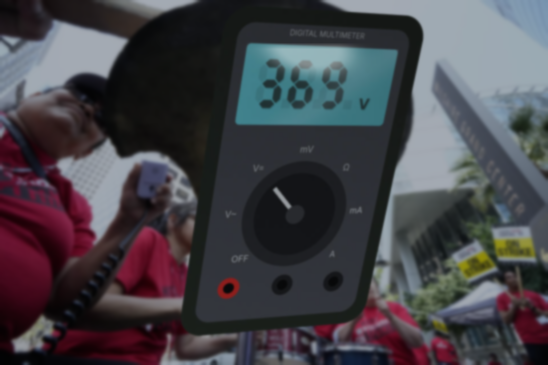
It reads 369 V
